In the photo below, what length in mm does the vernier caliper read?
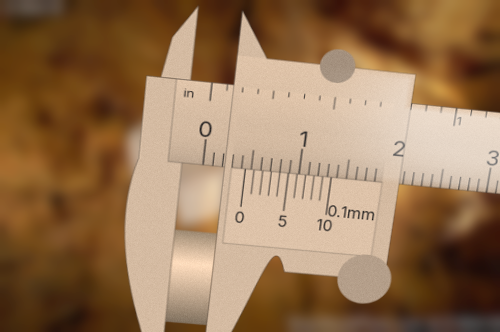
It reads 4.4 mm
